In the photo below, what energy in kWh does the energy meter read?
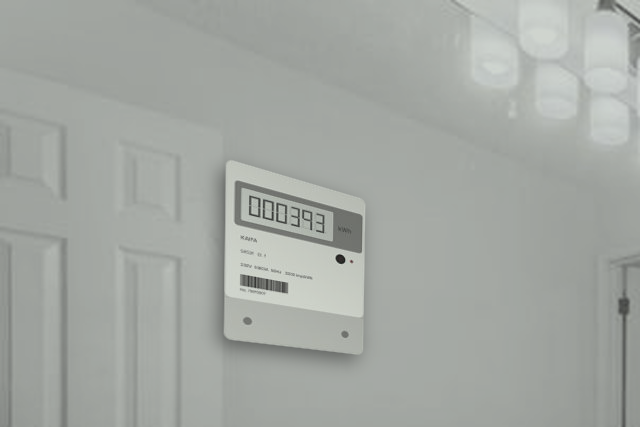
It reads 393 kWh
